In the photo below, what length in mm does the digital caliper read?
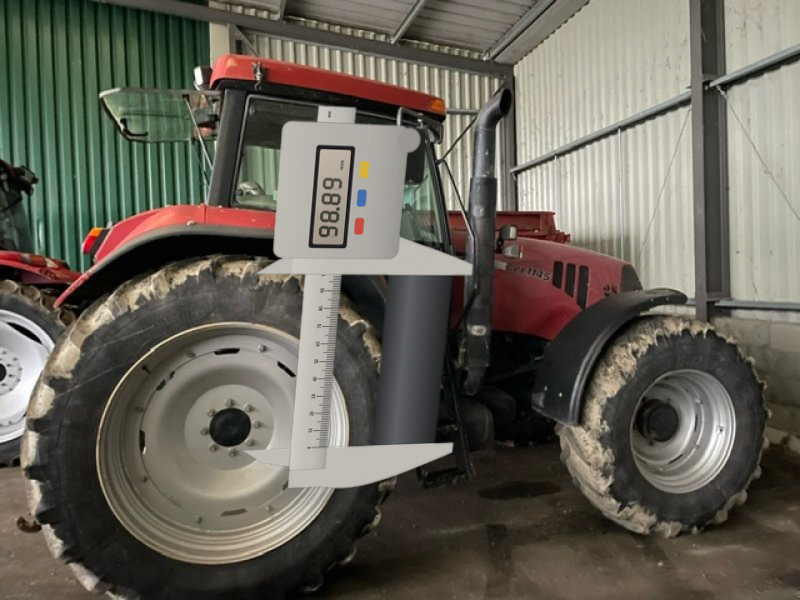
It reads 98.89 mm
